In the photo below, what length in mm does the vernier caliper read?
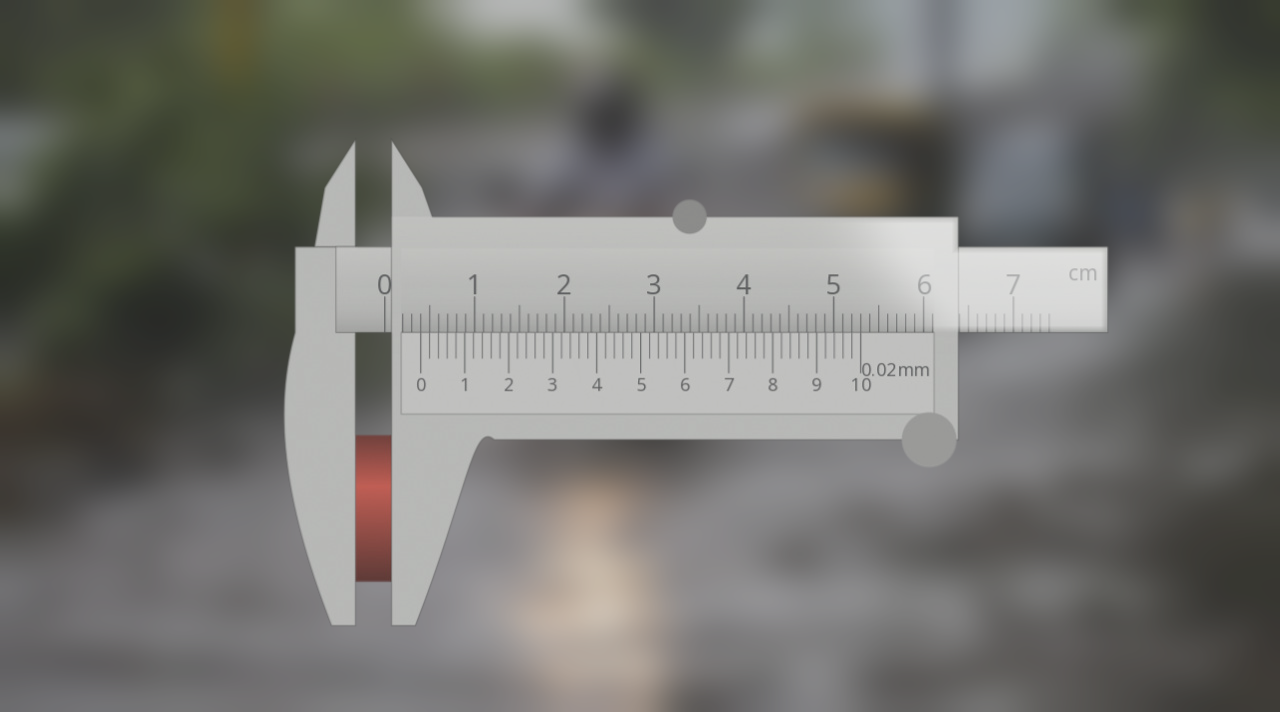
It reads 4.0 mm
